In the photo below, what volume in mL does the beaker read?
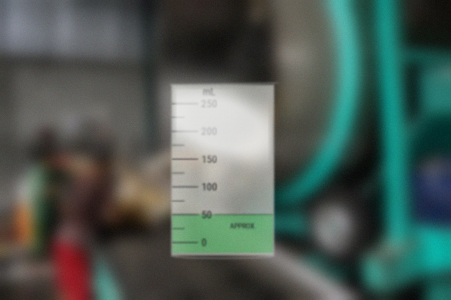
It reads 50 mL
